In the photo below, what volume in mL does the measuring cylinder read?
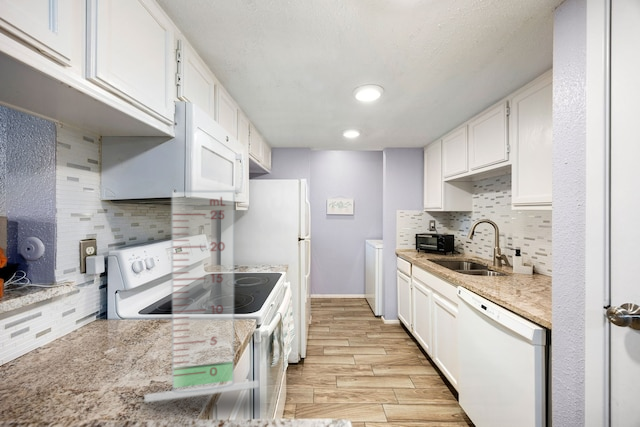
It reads 1 mL
